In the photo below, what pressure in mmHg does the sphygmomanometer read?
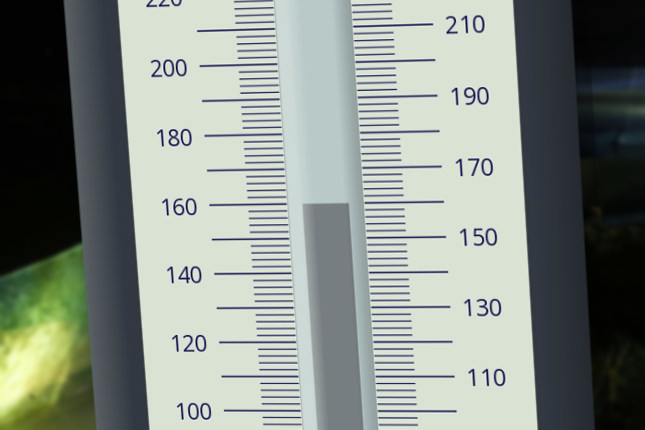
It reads 160 mmHg
